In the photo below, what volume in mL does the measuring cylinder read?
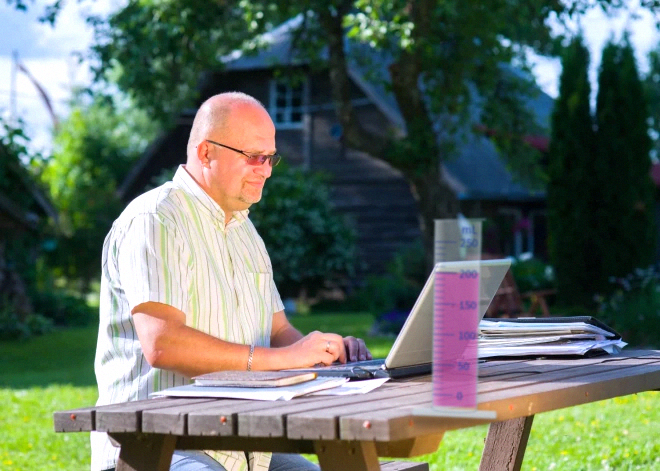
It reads 200 mL
